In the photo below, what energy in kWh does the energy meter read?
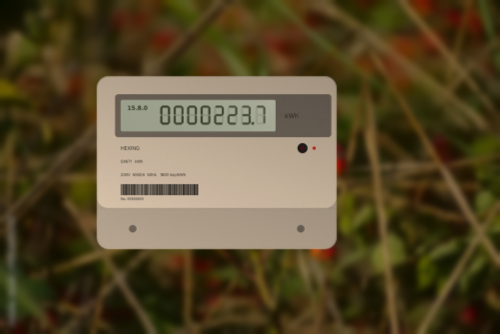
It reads 223.7 kWh
